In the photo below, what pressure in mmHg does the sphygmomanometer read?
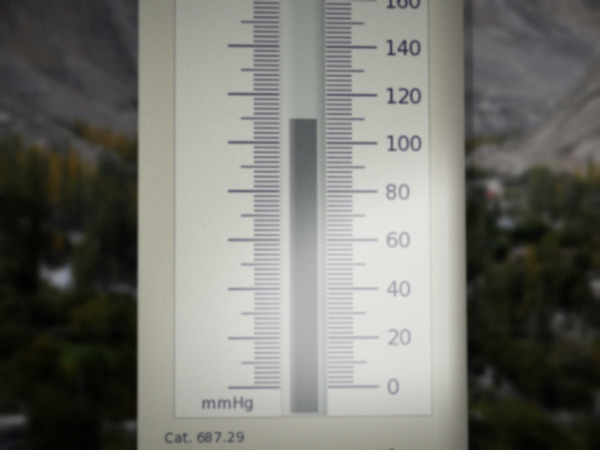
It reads 110 mmHg
